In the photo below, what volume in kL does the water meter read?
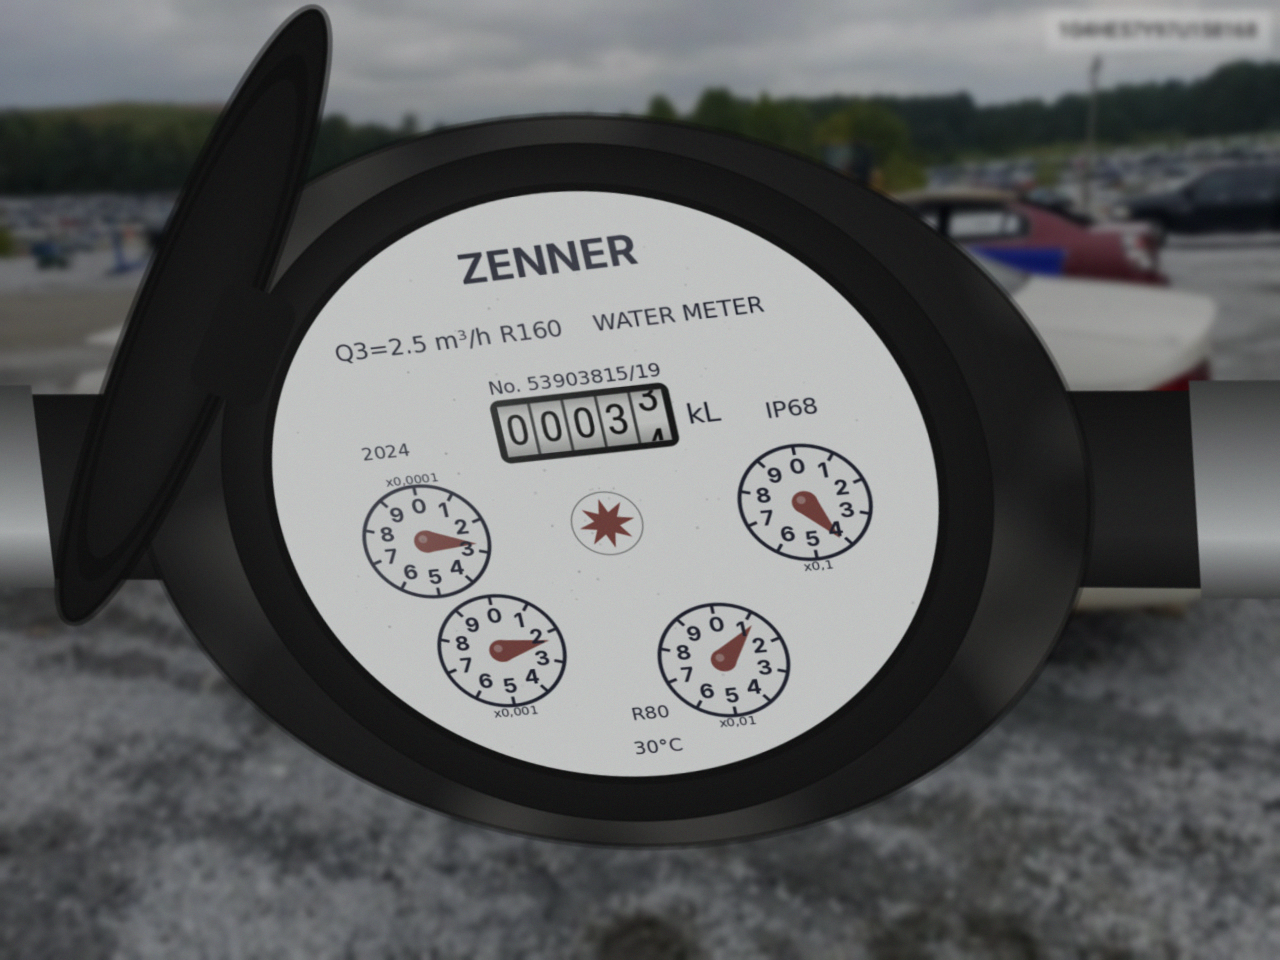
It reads 33.4122 kL
